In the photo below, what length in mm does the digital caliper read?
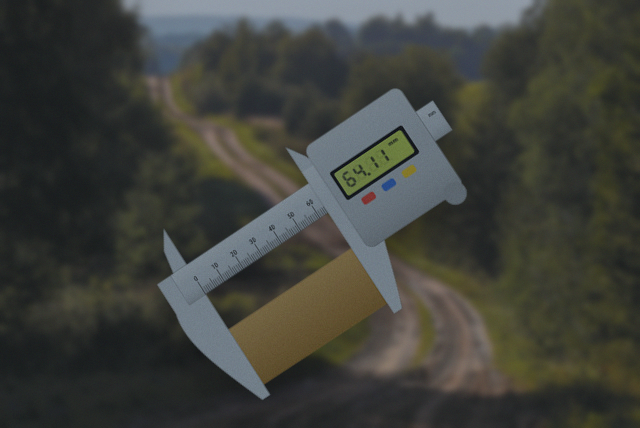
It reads 64.11 mm
